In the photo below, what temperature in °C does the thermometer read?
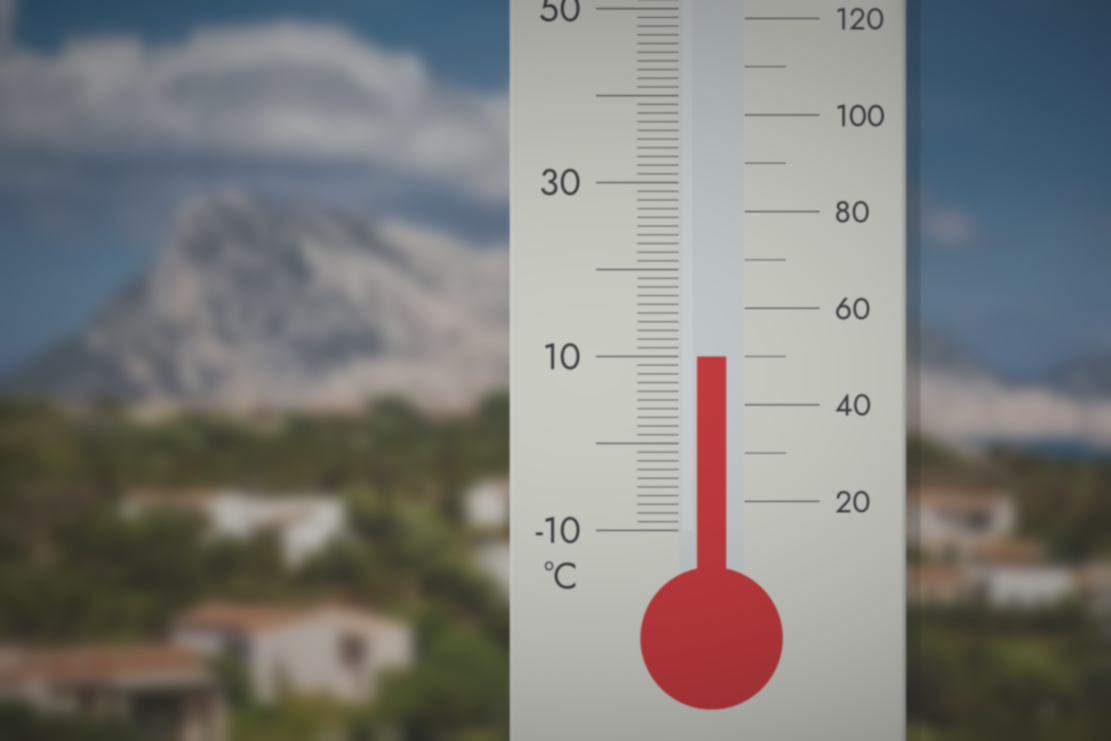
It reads 10 °C
